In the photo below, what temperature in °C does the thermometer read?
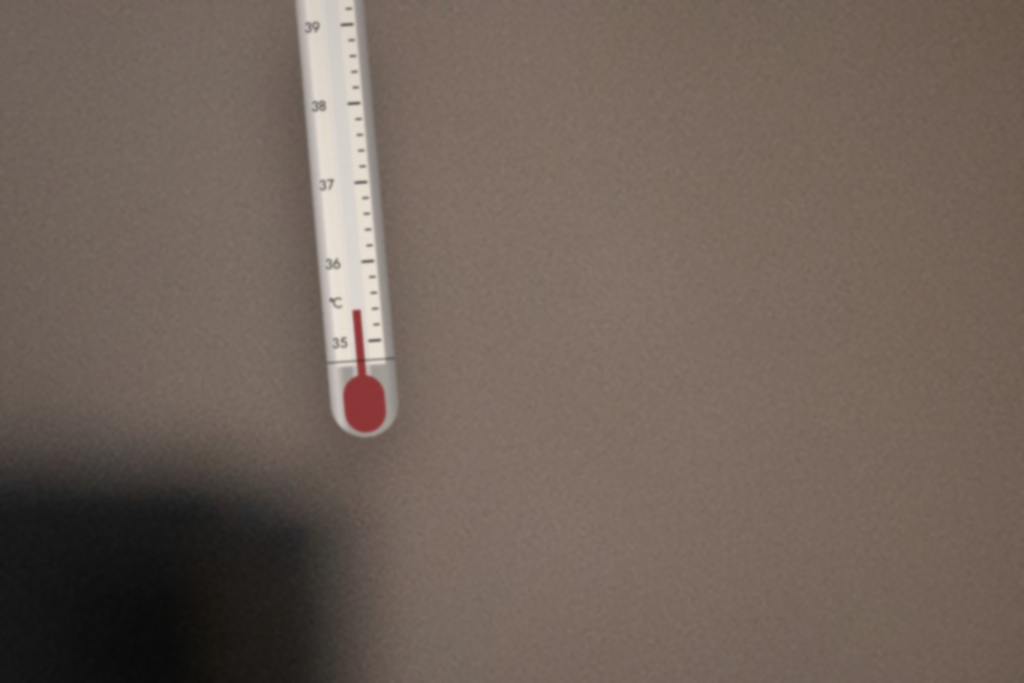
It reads 35.4 °C
